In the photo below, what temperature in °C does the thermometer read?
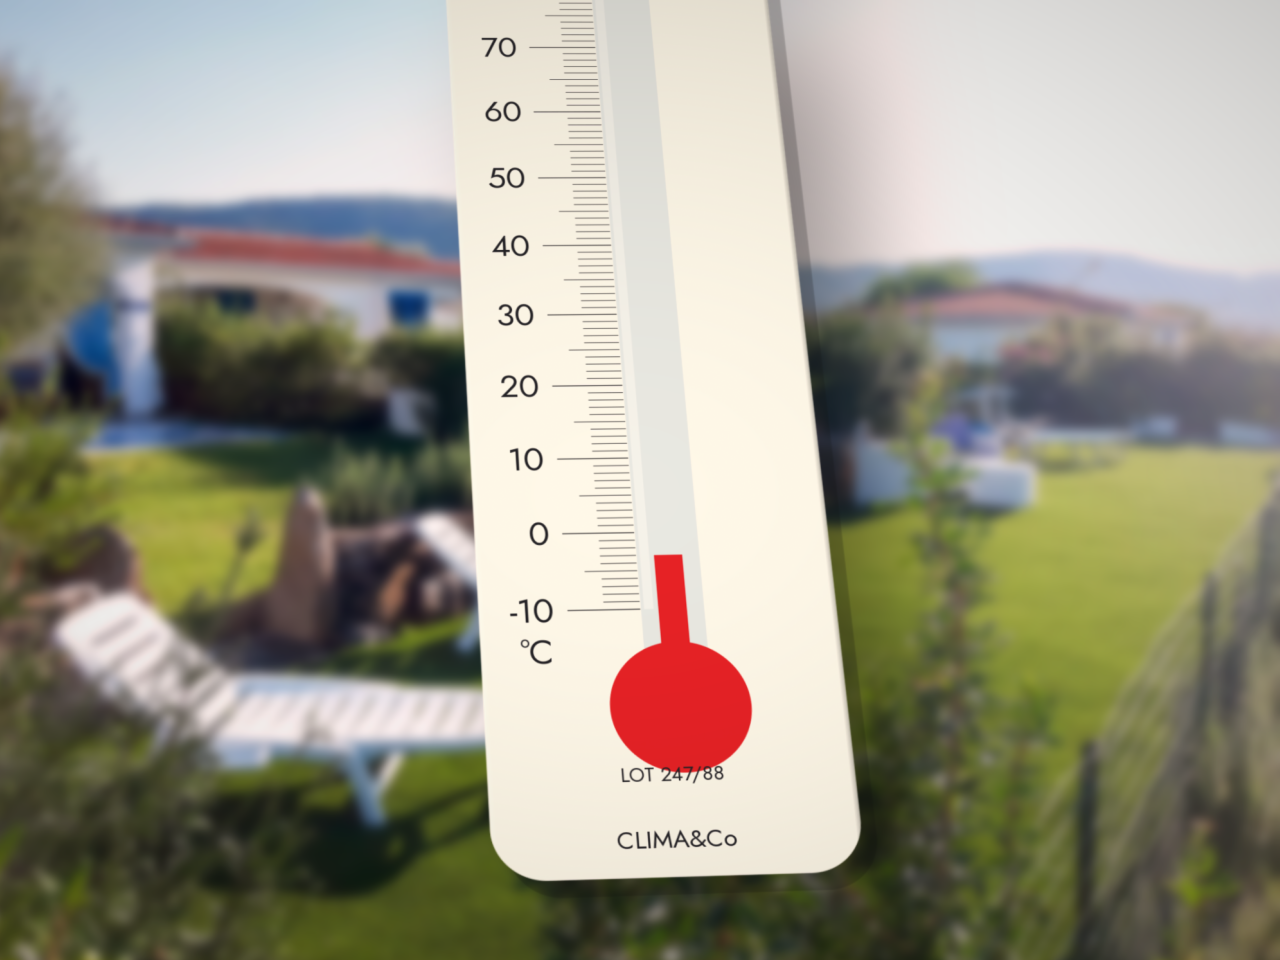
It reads -3 °C
